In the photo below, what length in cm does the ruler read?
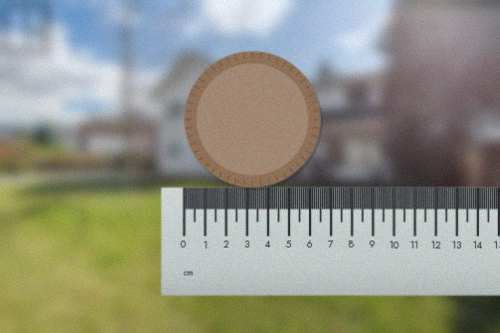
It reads 6.5 cm
